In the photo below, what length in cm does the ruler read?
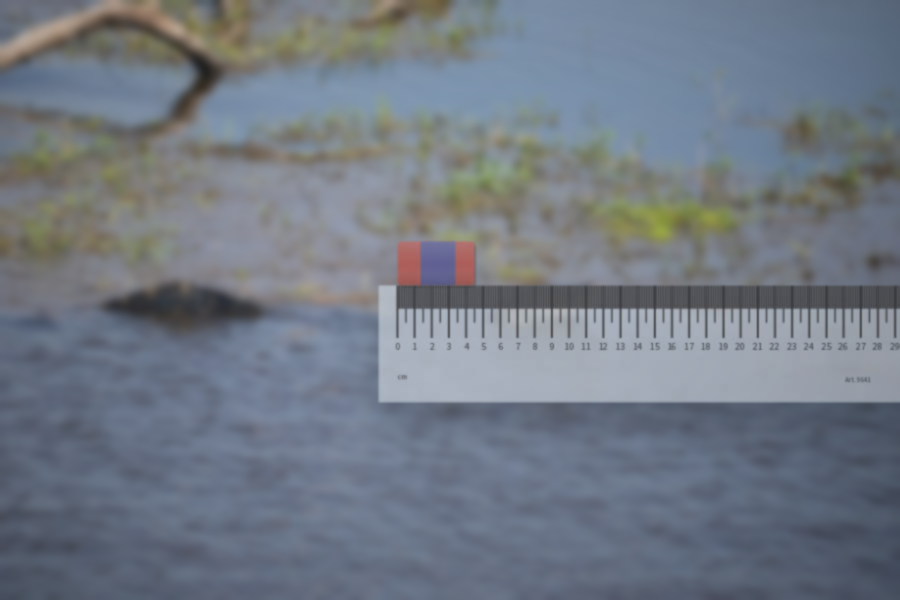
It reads 4.5 cm
